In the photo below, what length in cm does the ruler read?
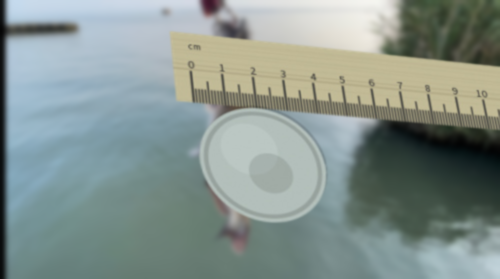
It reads 4 cm
